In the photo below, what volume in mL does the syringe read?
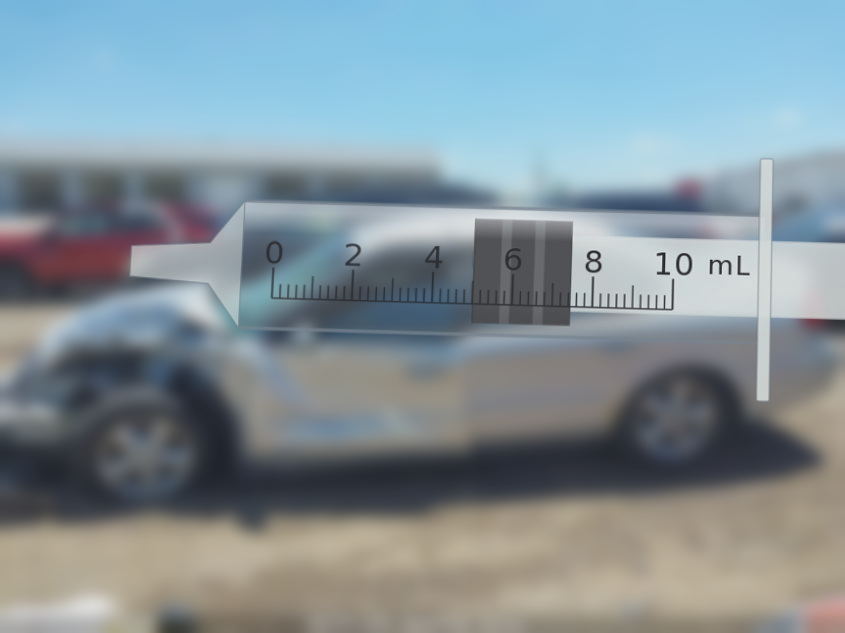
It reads 5 mL
